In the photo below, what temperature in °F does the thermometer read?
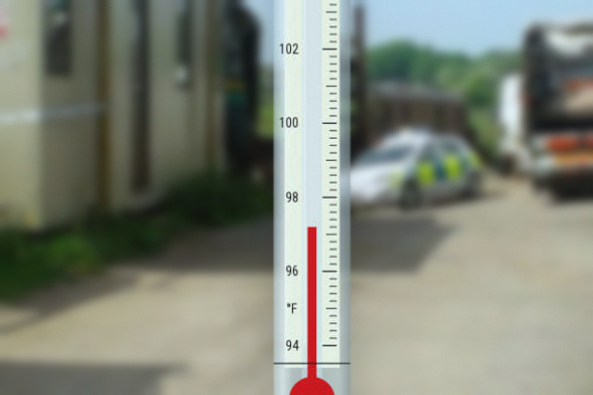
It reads 97.2 °F
